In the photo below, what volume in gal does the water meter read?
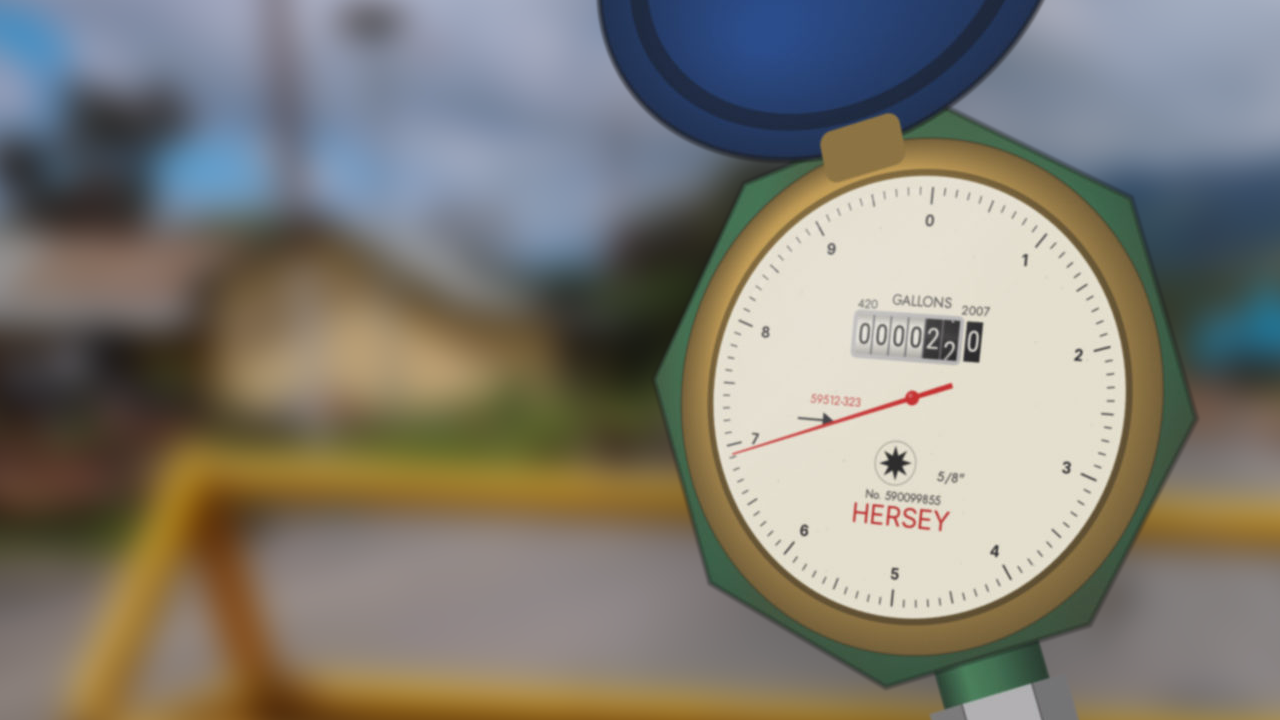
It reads 216.9 gal
